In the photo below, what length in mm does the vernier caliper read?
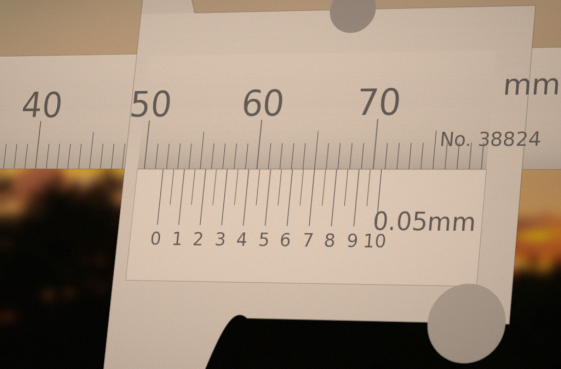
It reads 51.7 mm
